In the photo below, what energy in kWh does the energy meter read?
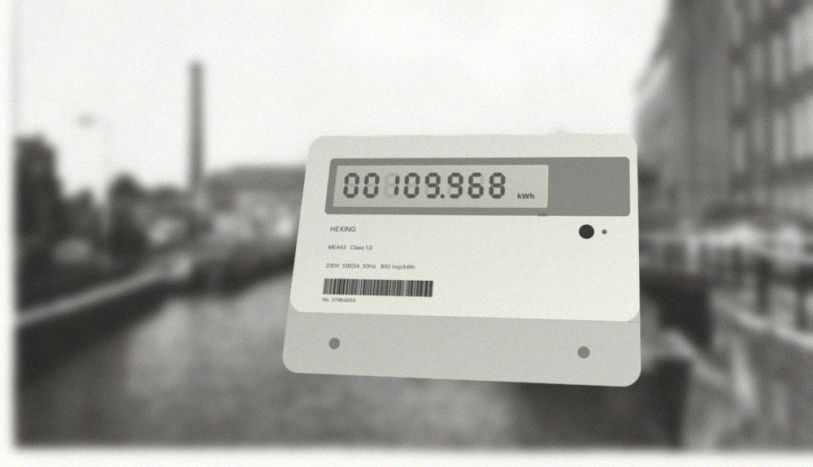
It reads 109.968 kWh
